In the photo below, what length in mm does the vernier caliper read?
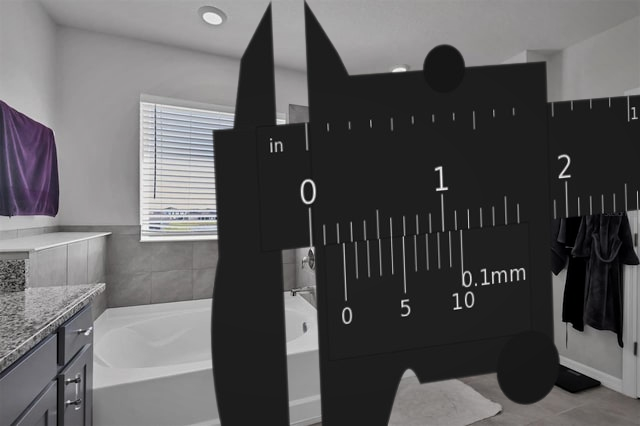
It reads 2.4 mm
